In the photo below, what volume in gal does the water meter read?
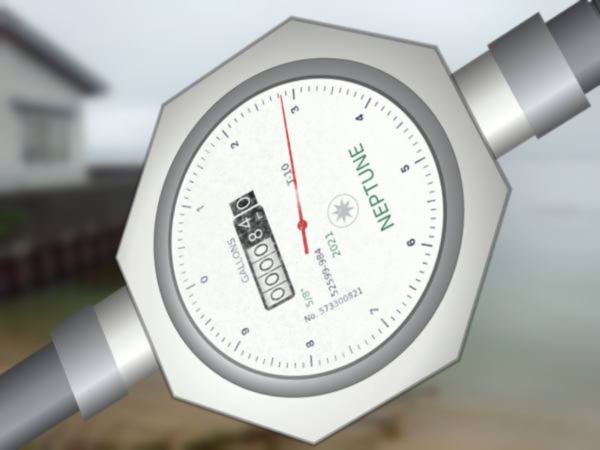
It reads 842.8 gal
